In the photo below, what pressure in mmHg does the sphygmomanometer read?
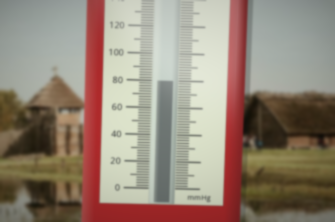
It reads 80 mmHg
